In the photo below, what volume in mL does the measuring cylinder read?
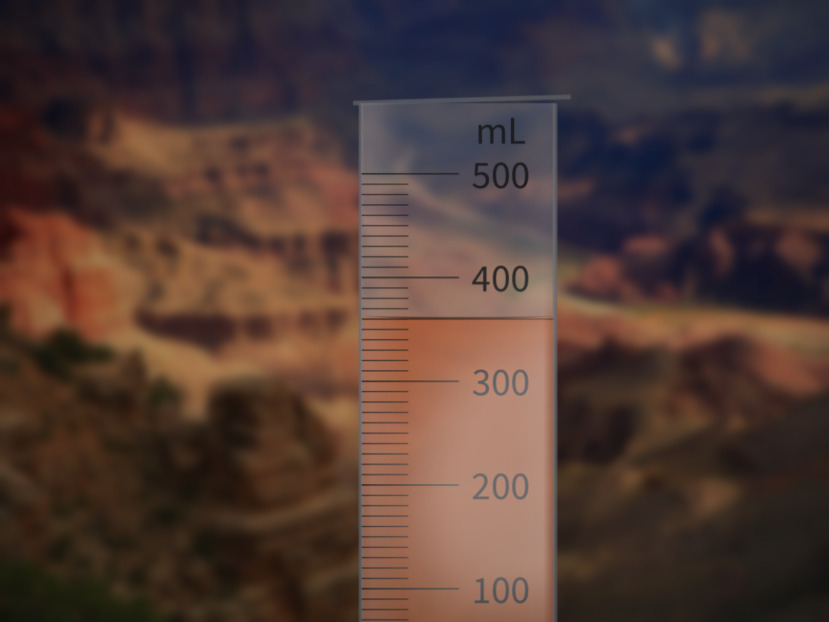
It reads 360 mL
